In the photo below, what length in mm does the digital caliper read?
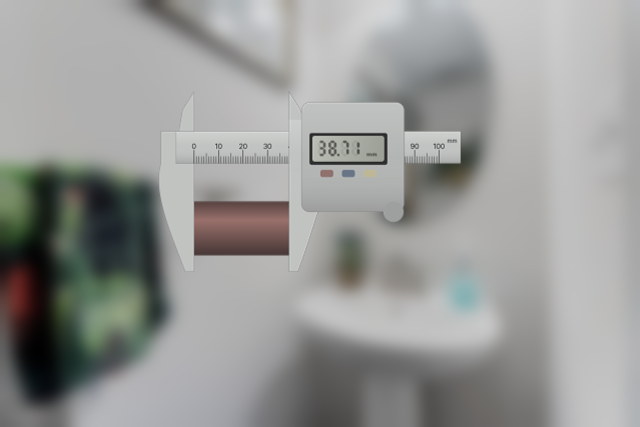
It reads 38.71 mm
